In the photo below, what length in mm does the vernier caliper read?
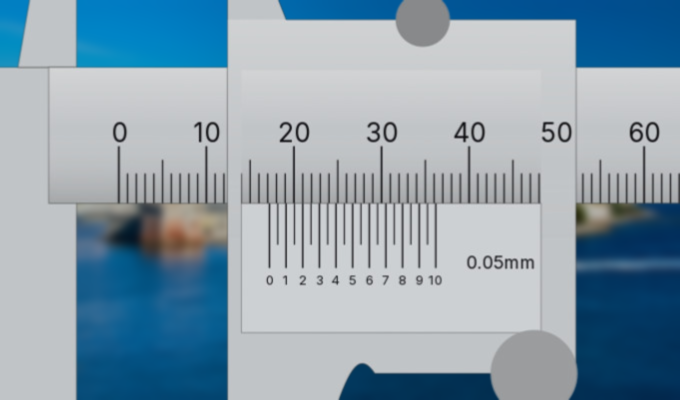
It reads 17.2 mm
